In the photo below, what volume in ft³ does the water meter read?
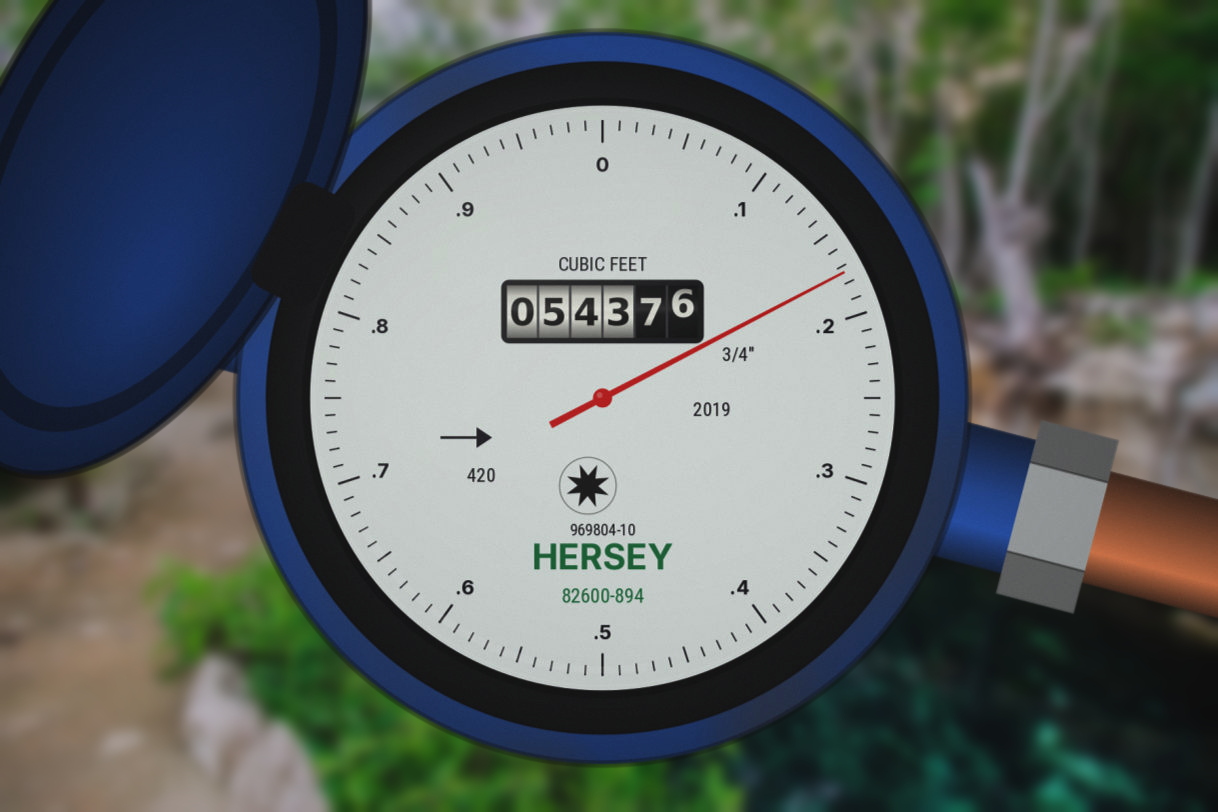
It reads 54376.17 ft³
